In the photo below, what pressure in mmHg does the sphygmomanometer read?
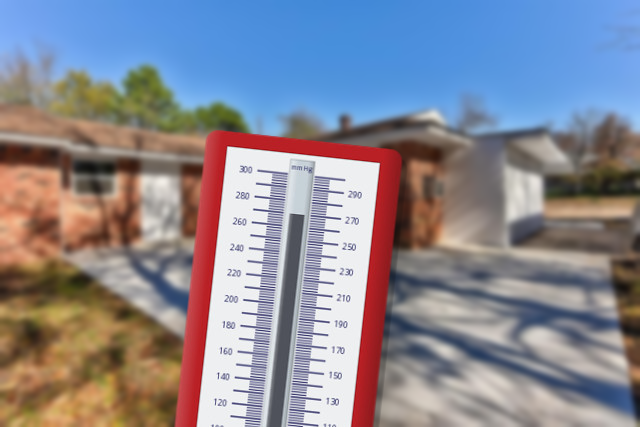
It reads 270 mmHg
